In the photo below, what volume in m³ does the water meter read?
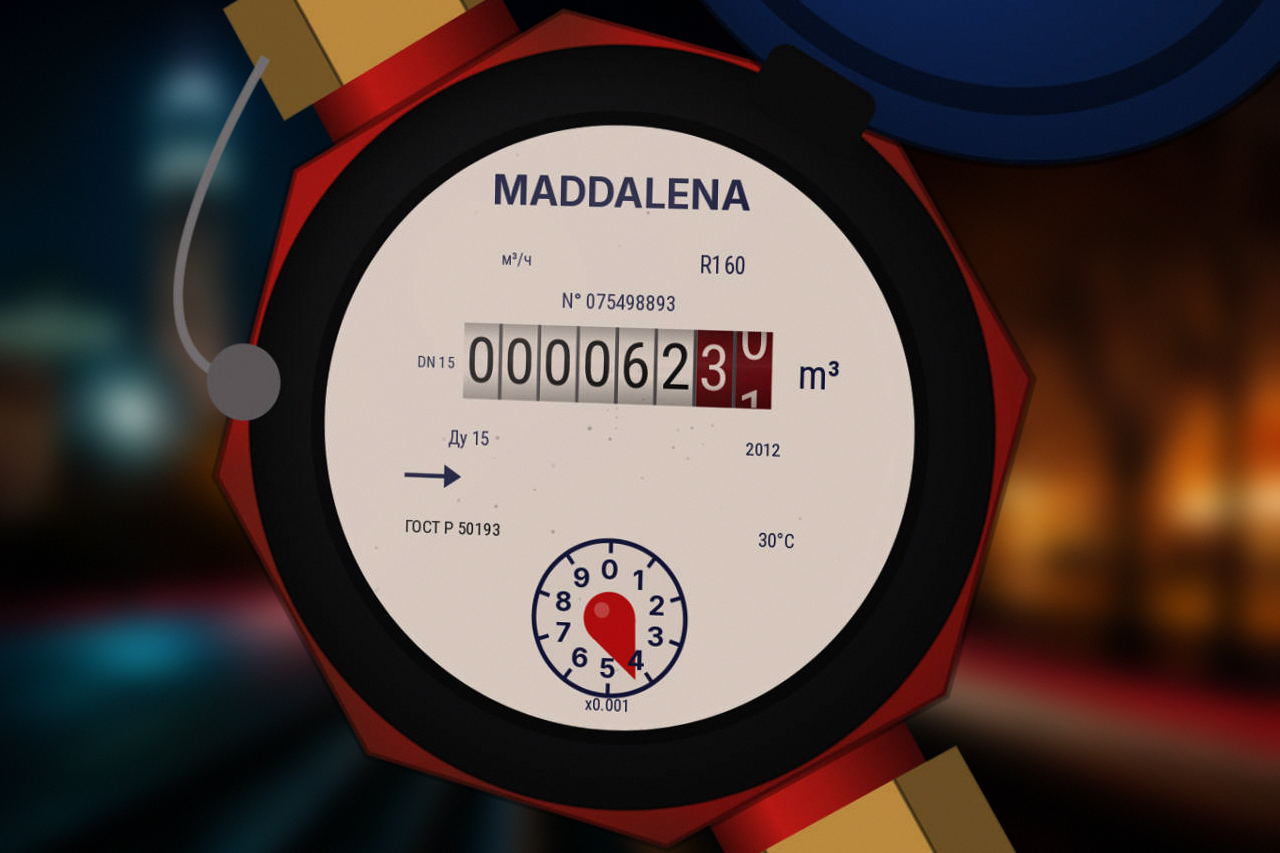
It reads 62.304 m³
